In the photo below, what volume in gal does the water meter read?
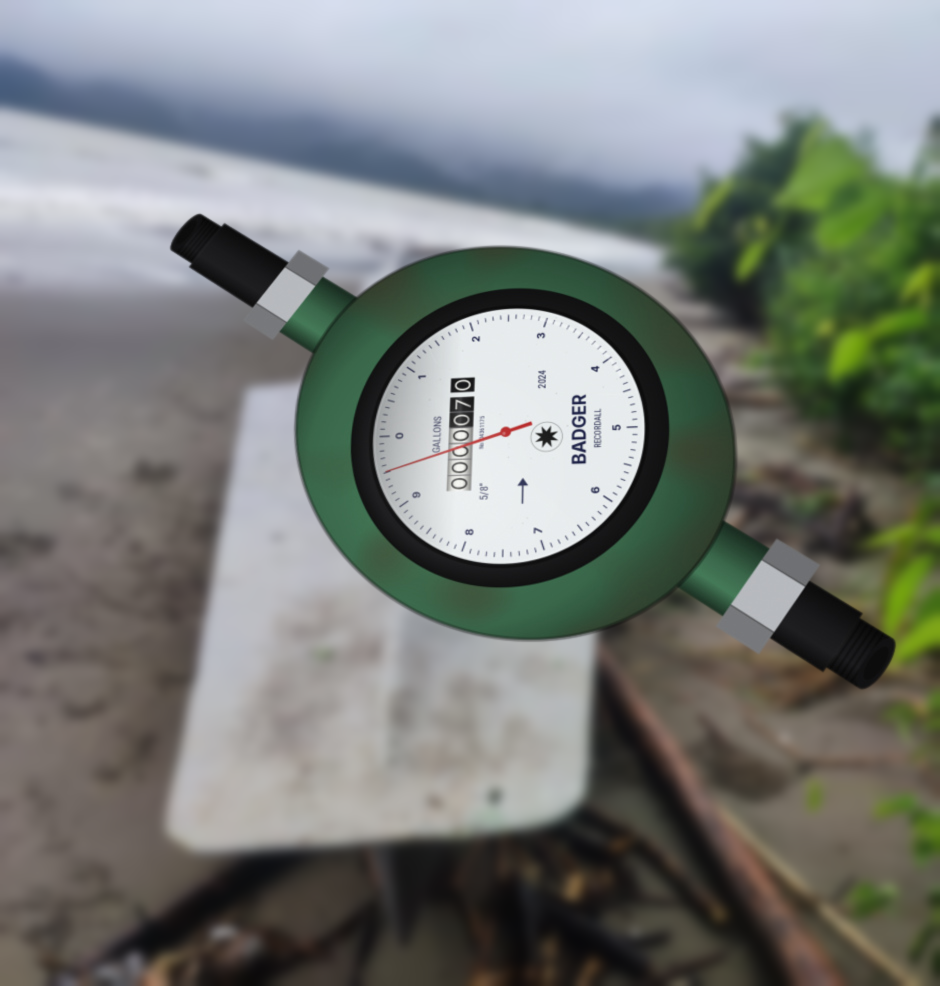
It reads 69.5 gal
